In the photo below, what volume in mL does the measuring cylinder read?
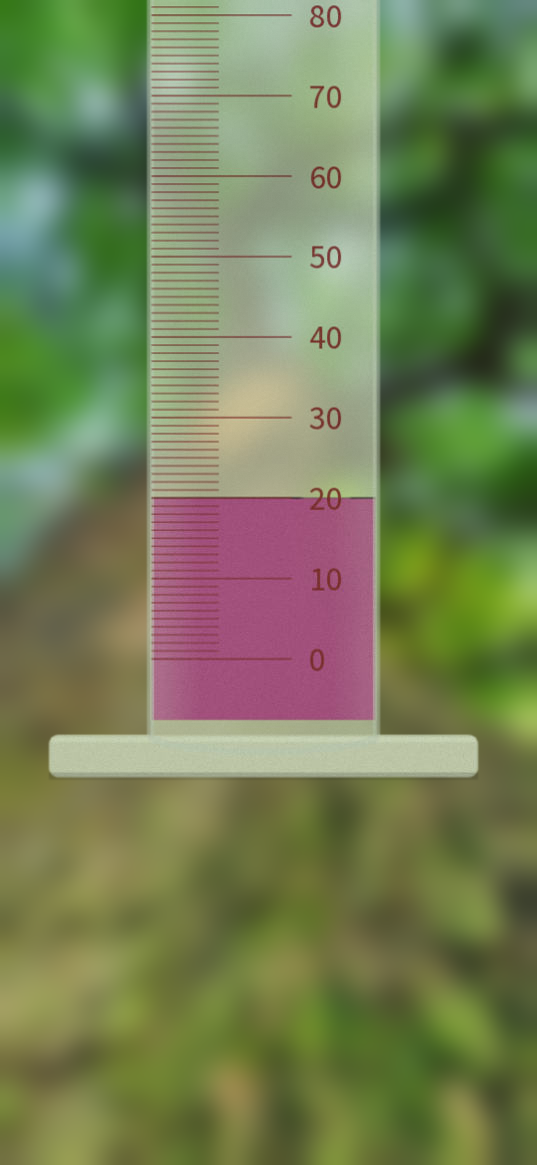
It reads 20 mL
